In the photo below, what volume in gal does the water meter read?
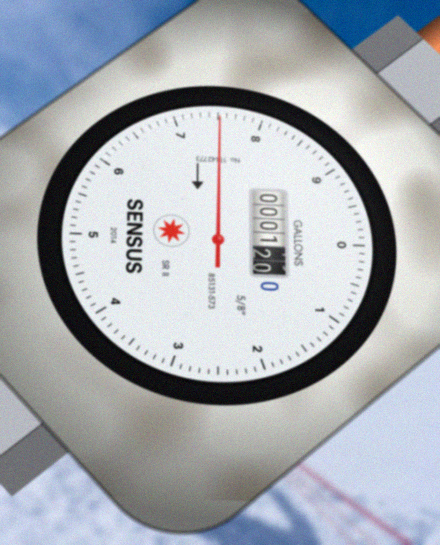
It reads 1197.5 gal
